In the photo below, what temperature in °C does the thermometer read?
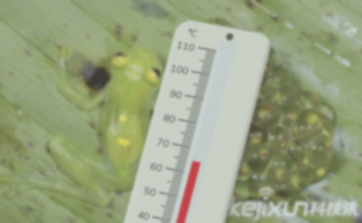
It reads 65 °C
